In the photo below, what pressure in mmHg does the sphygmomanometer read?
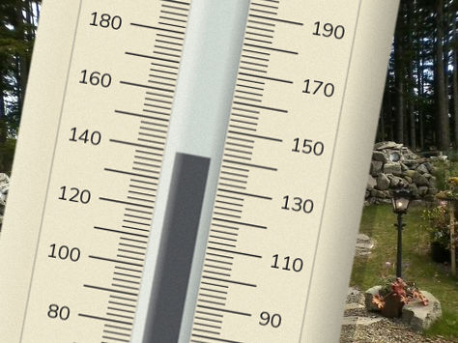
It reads 140 mmHg
